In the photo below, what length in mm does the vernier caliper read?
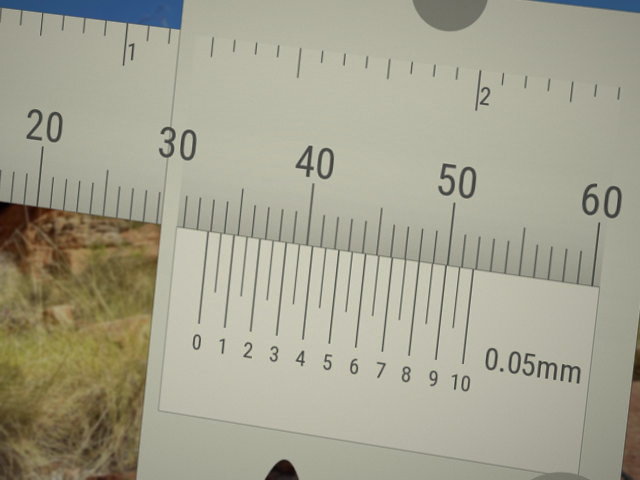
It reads 32.8 mm
